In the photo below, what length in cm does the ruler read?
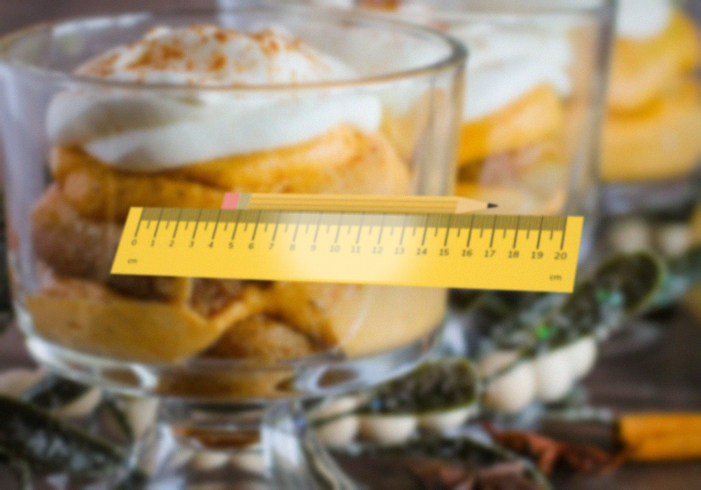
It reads 13 cm
